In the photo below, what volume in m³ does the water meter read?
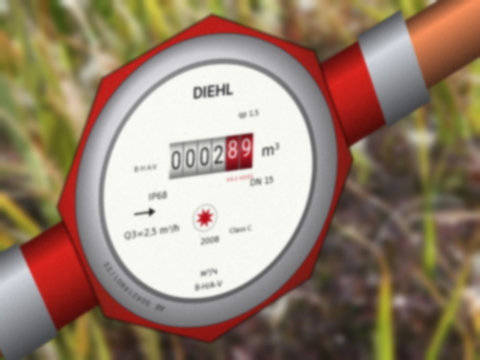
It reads 2.89 m³
